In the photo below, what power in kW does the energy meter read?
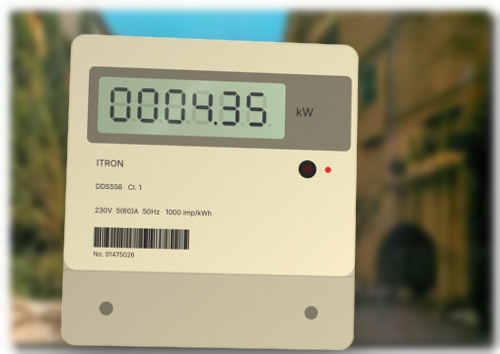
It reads 4.35 kW
